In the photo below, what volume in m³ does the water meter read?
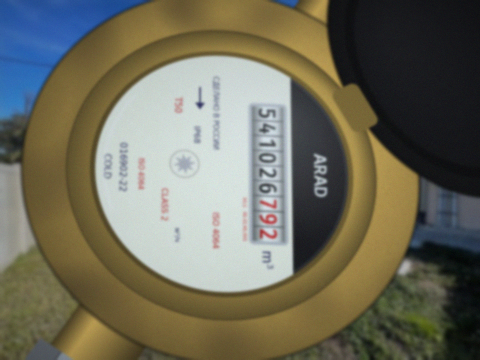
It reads 541026.792 m³
